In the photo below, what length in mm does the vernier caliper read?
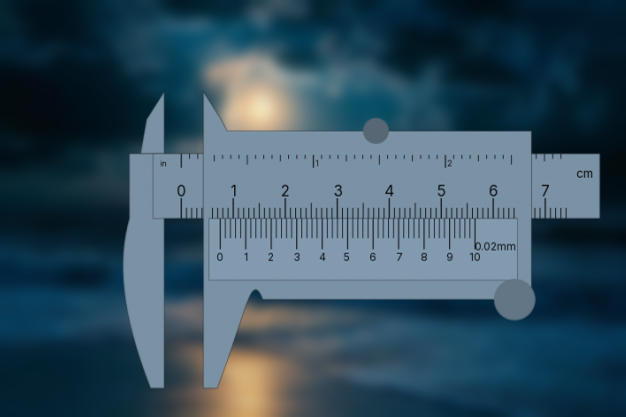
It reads 7.5 mm
